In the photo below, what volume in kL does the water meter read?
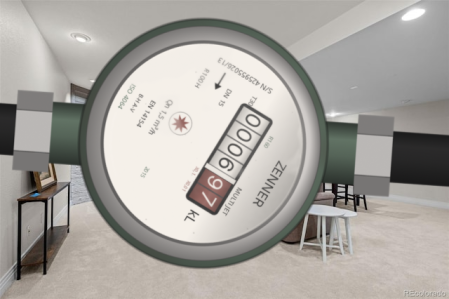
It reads 6.97 kL
